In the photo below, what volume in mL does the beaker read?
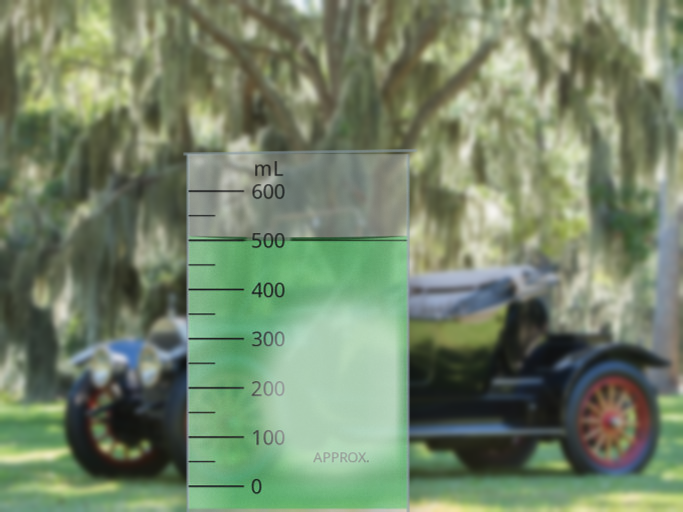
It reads 500 mL
